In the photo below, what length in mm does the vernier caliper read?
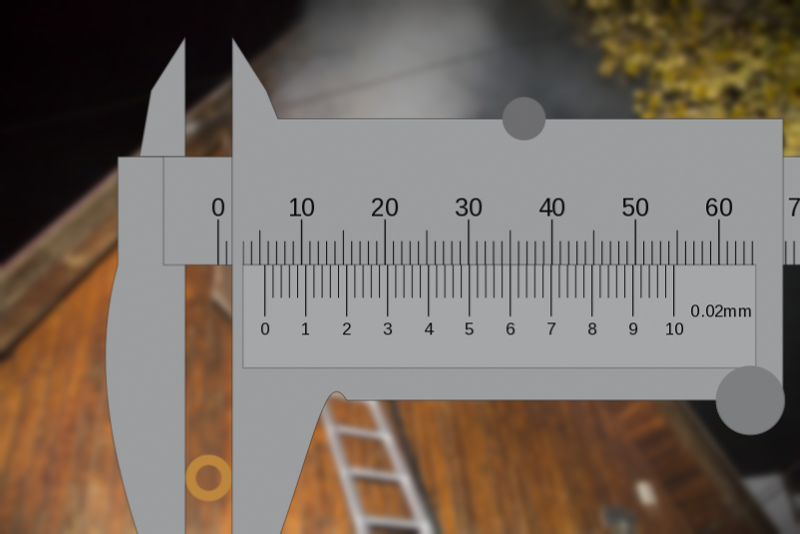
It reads 5.6 mm
